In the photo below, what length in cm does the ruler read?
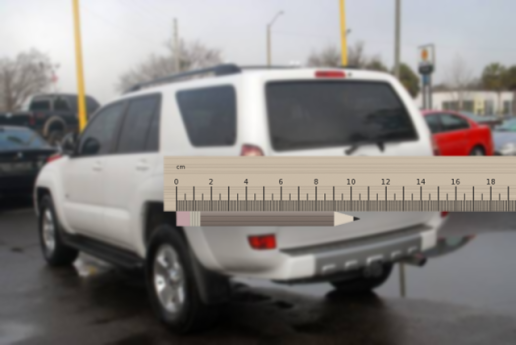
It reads 10.5 cm
